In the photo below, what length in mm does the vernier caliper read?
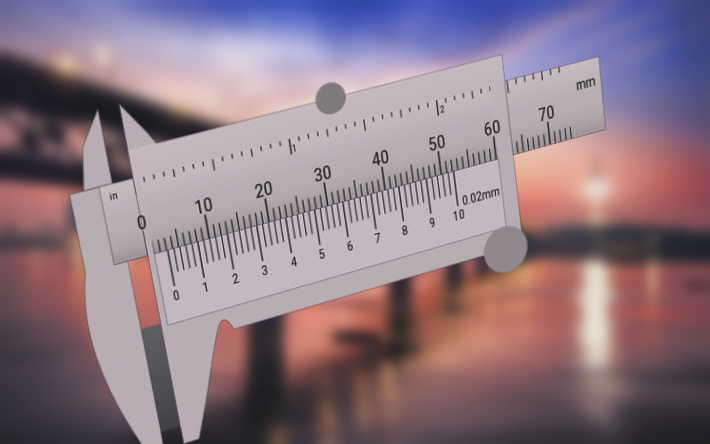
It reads 3.2 mm
